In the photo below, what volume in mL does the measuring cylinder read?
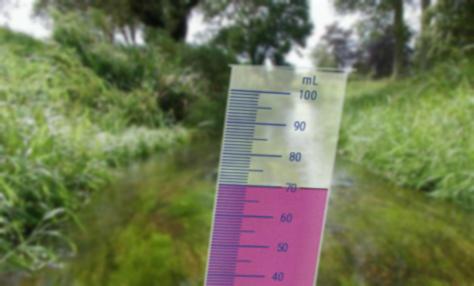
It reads 70 mL
